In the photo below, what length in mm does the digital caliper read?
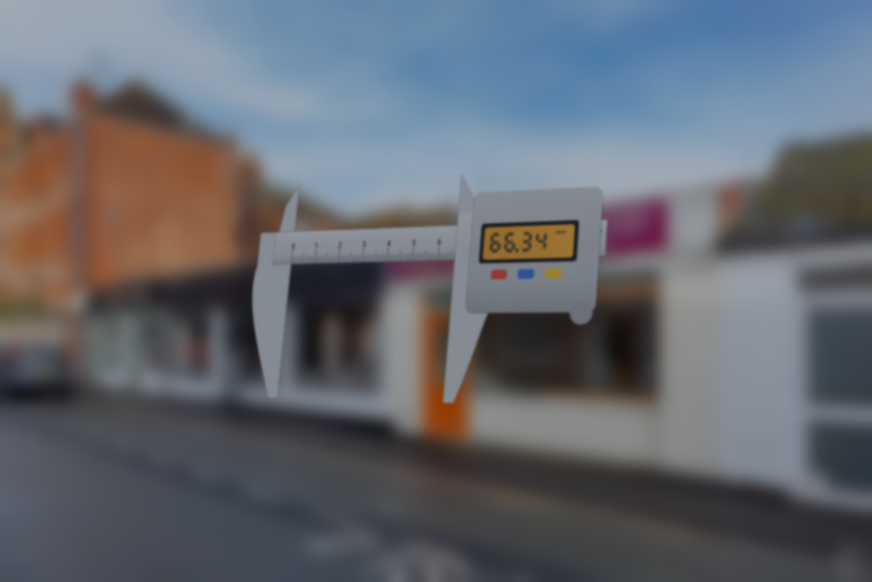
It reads 66.34 mm
